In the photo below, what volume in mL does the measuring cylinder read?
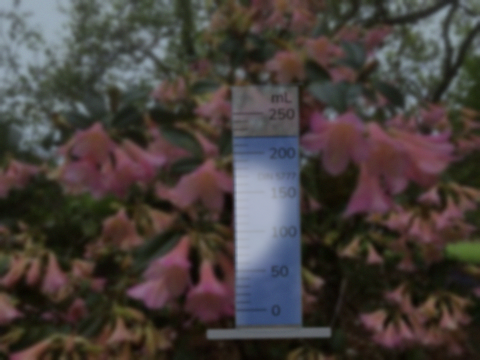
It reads 220 mL
